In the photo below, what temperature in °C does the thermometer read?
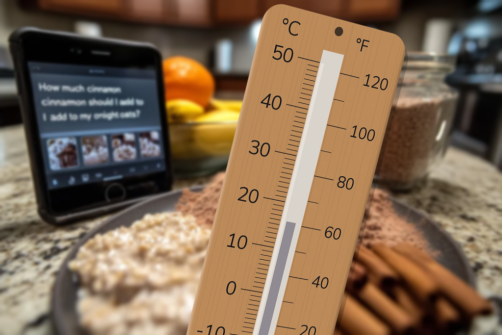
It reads 16 °C
